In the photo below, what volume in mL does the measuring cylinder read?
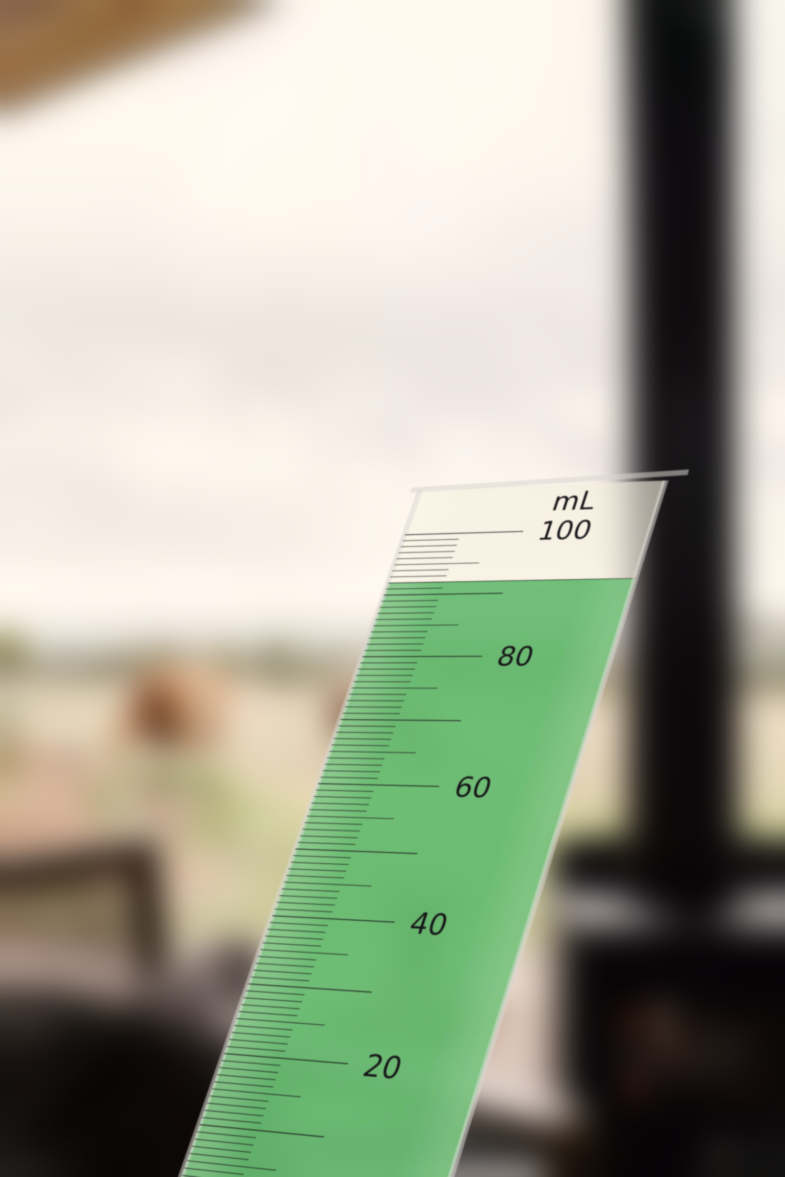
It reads 92 mL
